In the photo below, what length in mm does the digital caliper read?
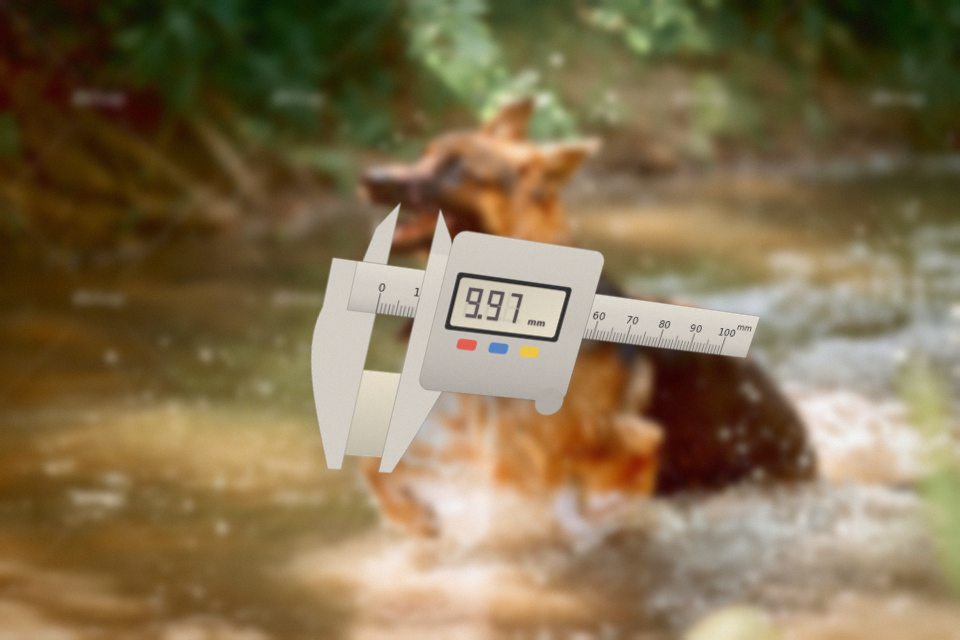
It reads 9.97 mm
